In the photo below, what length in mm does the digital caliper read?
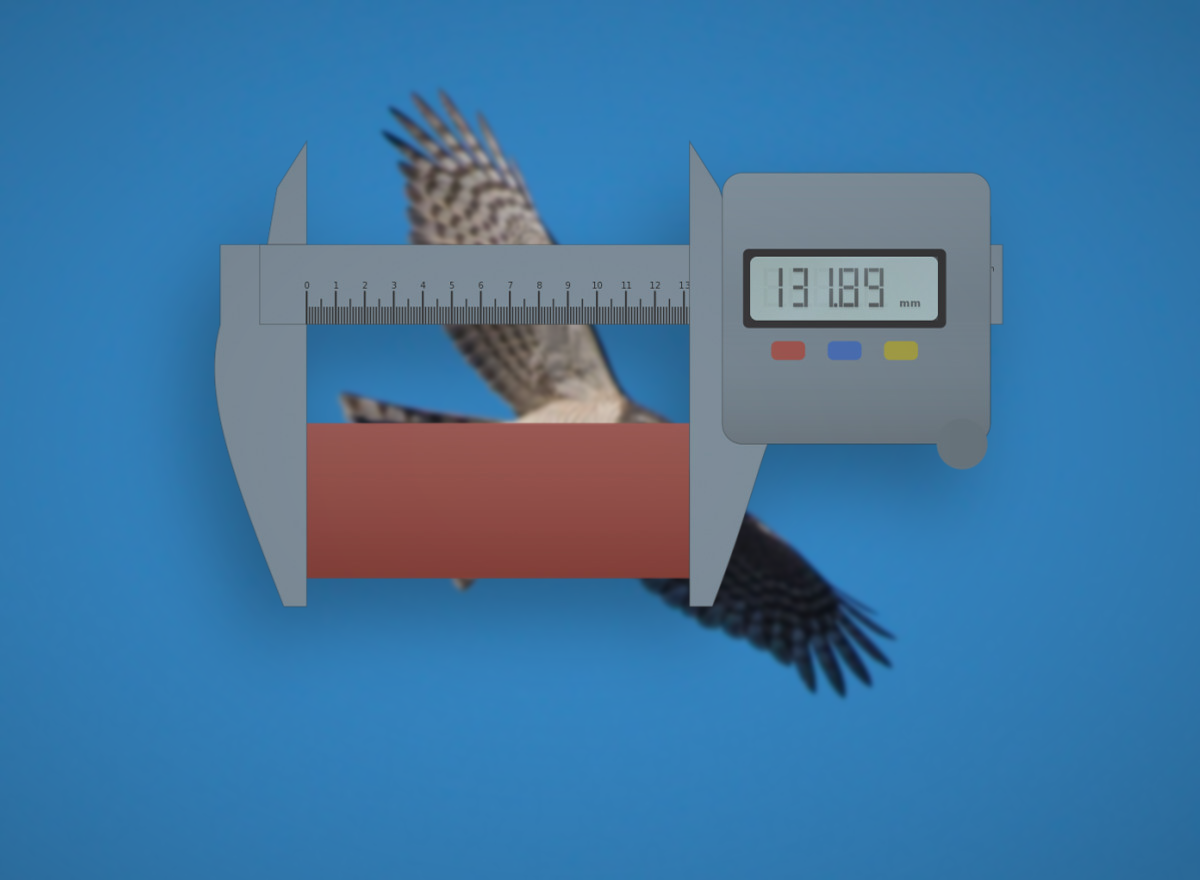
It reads 131.89 mm
